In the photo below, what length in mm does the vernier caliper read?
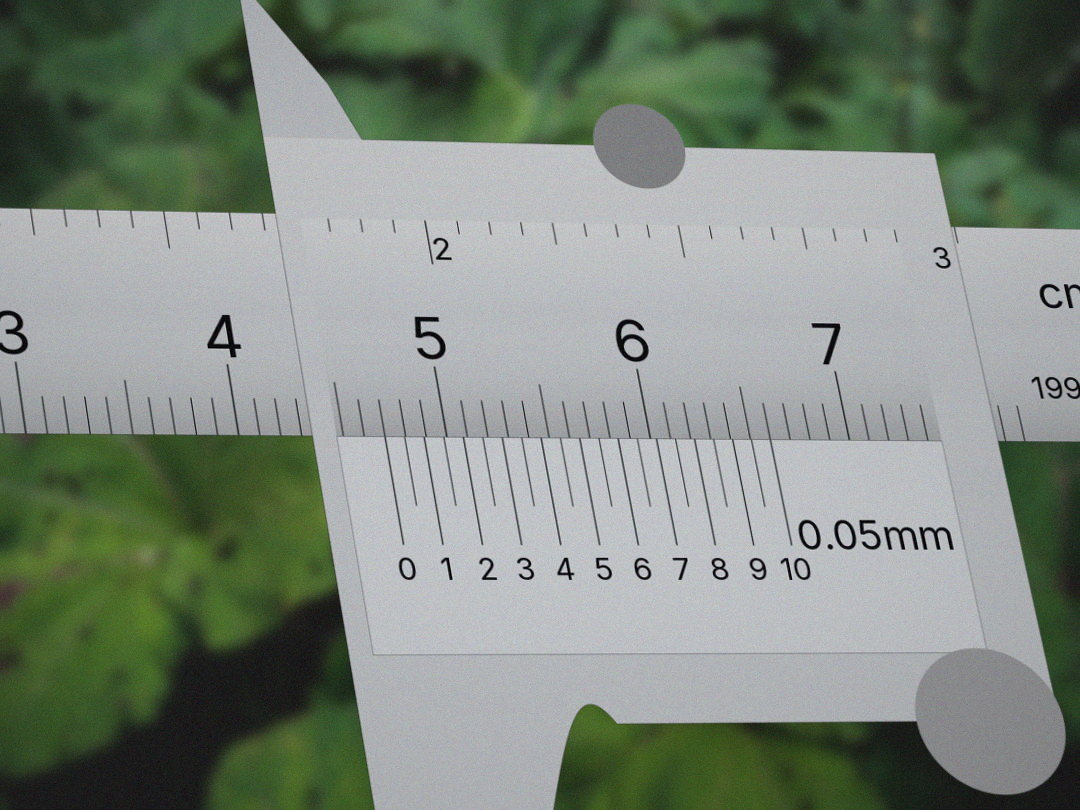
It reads 47.0 mm
